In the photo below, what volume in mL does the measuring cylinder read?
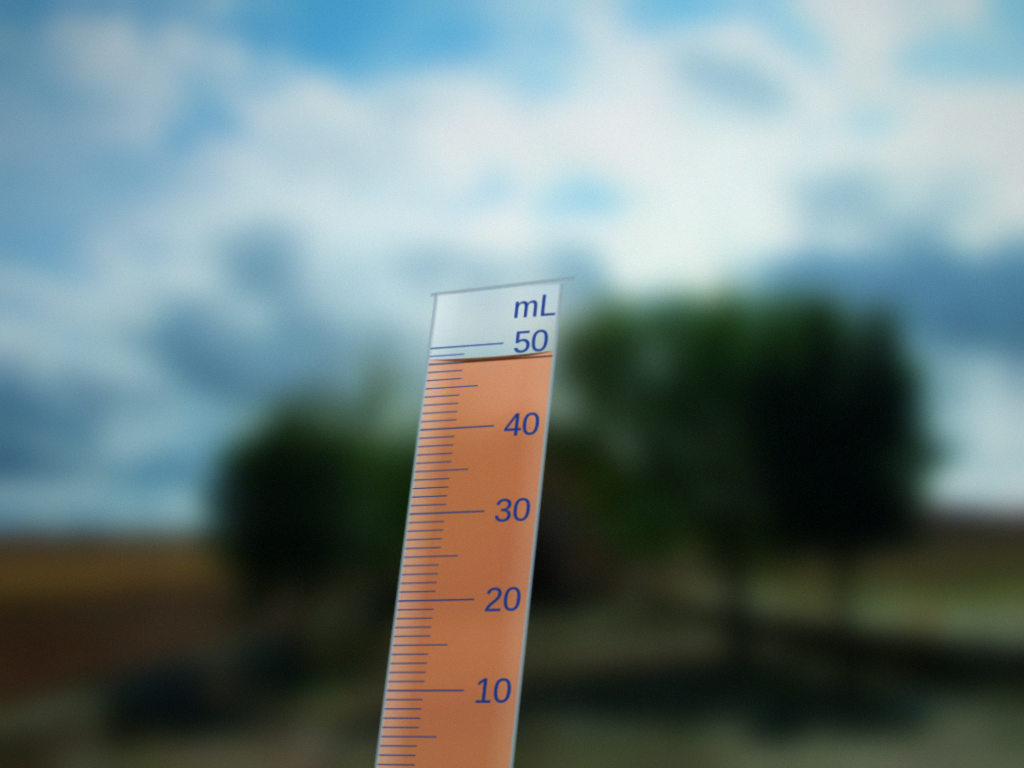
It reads 48 mL
